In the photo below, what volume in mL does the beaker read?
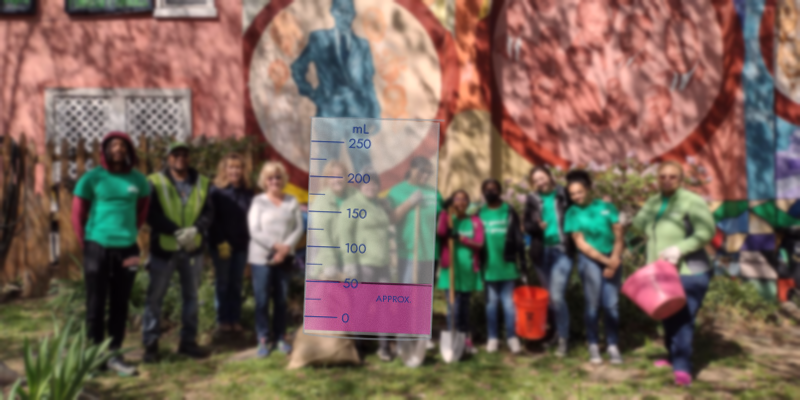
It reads 50 mL
